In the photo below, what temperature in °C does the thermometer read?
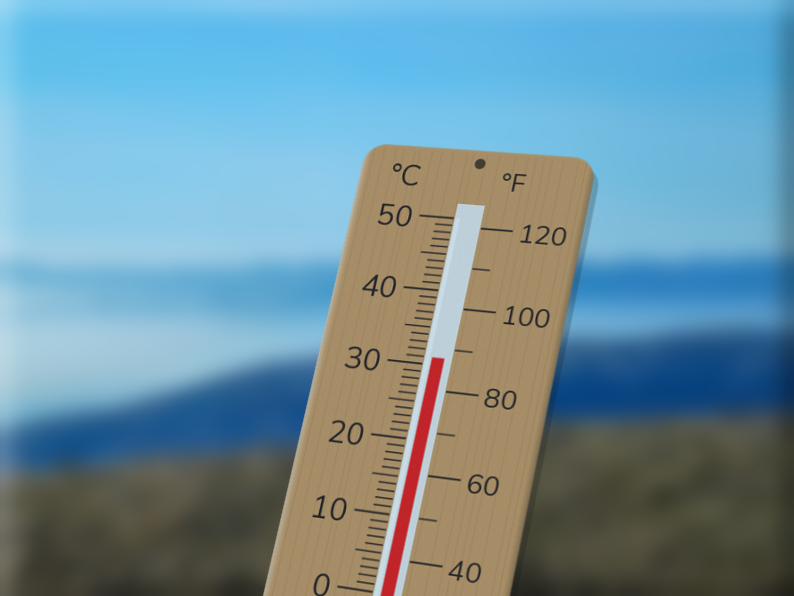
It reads 31 °C
